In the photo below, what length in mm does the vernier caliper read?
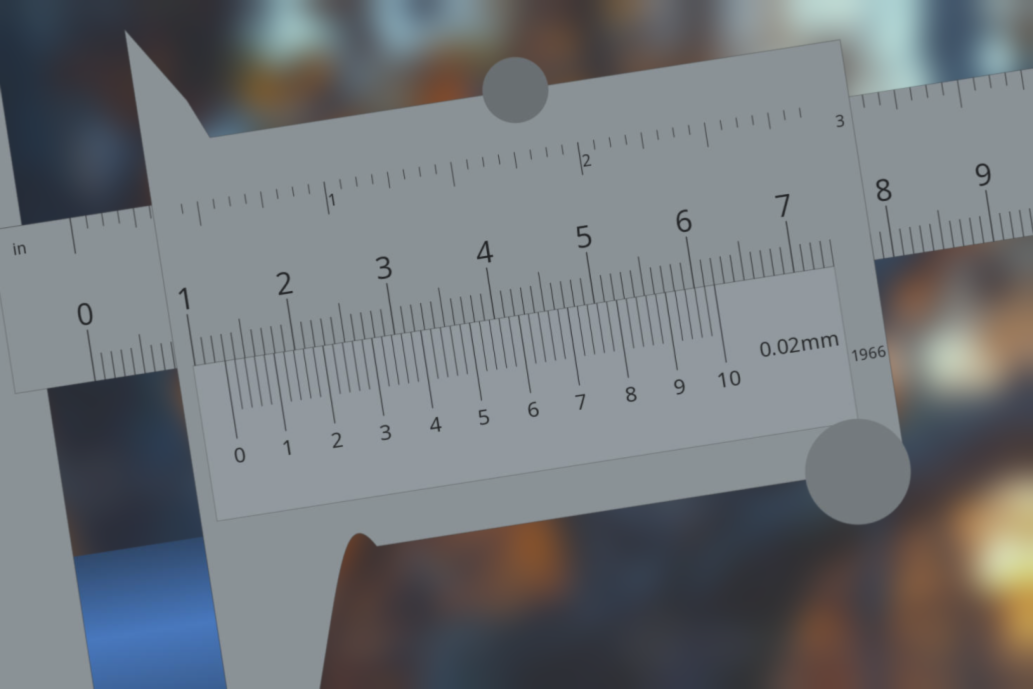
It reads 13.0 mm
